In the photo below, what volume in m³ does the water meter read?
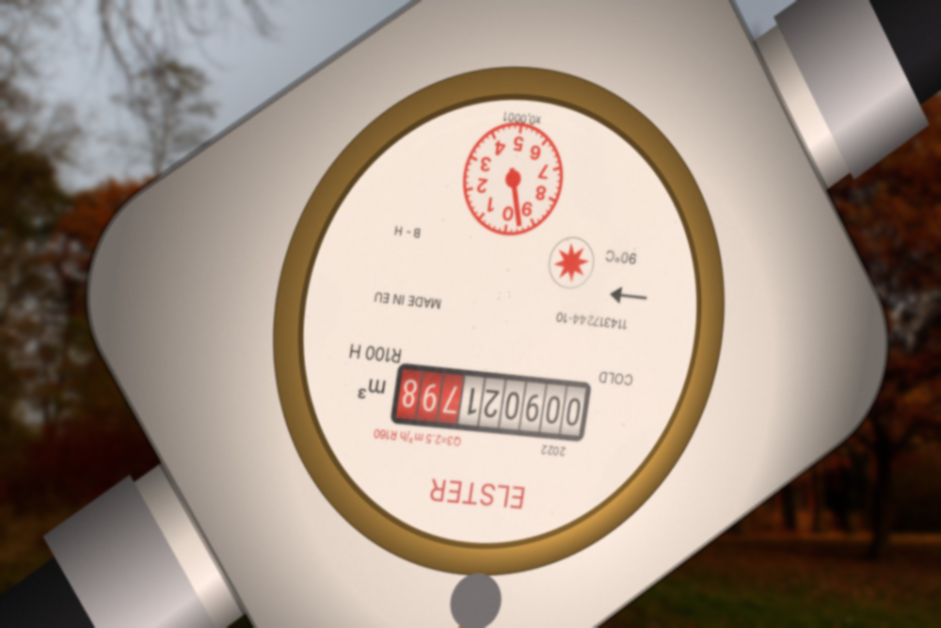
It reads 9021.7979 m³
